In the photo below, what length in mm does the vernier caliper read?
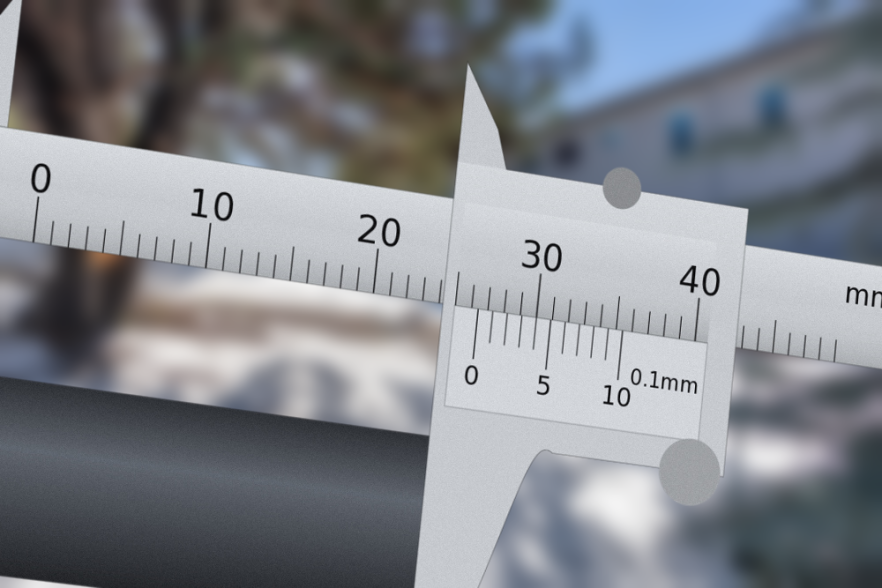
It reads 26.4 mm
